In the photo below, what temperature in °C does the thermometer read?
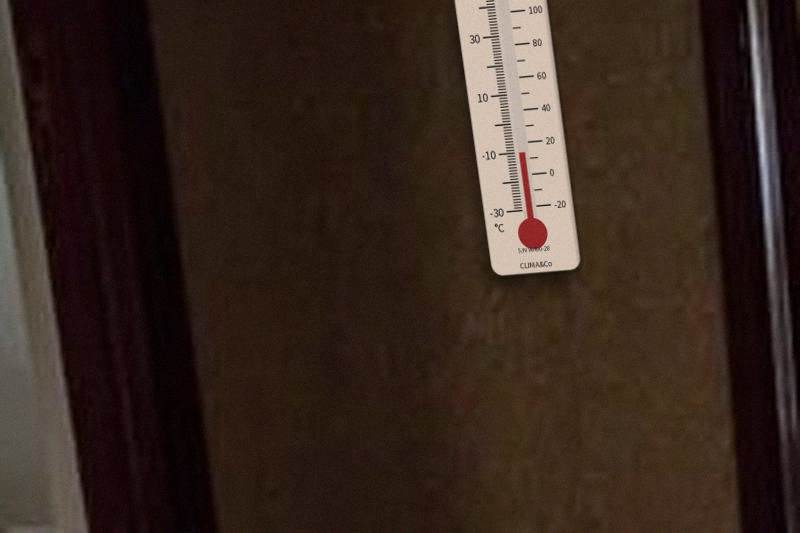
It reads -10 °C
